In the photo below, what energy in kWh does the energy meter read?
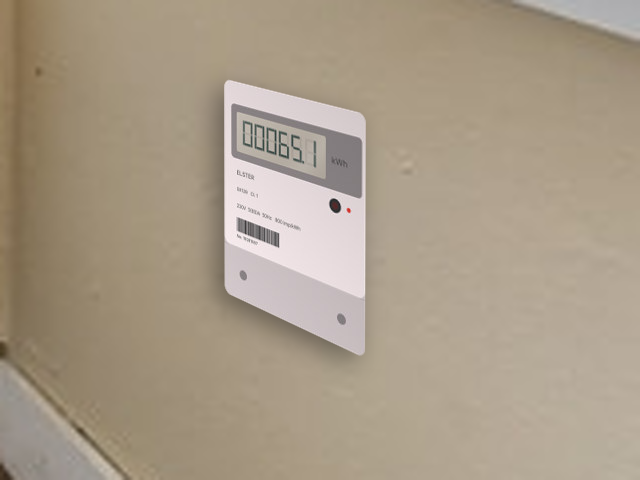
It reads 65.1 kWh
